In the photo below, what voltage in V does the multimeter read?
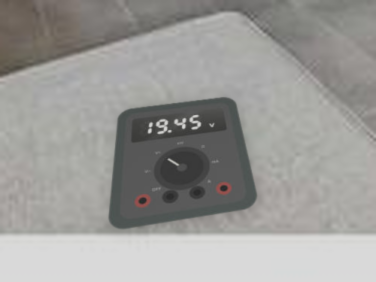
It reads 19.45 V
